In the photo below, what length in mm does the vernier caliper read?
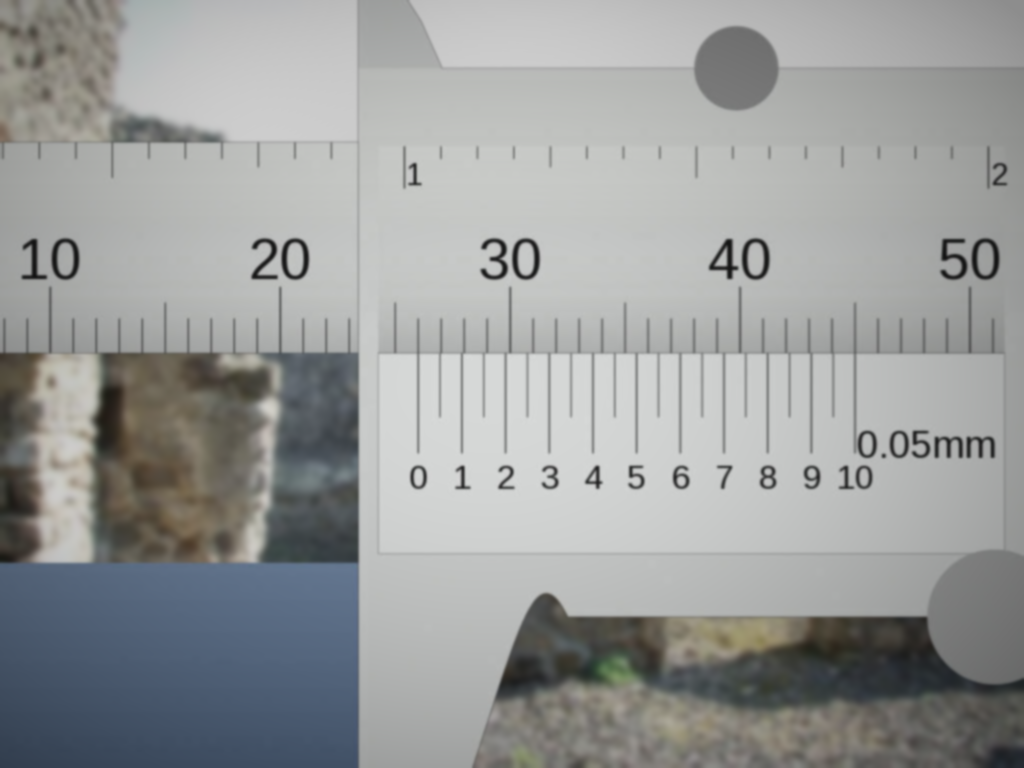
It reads 26.0 mm
